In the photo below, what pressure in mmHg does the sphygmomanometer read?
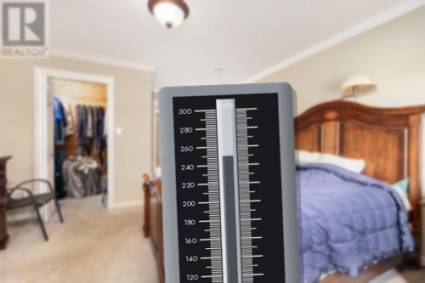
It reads 250 mmHg
